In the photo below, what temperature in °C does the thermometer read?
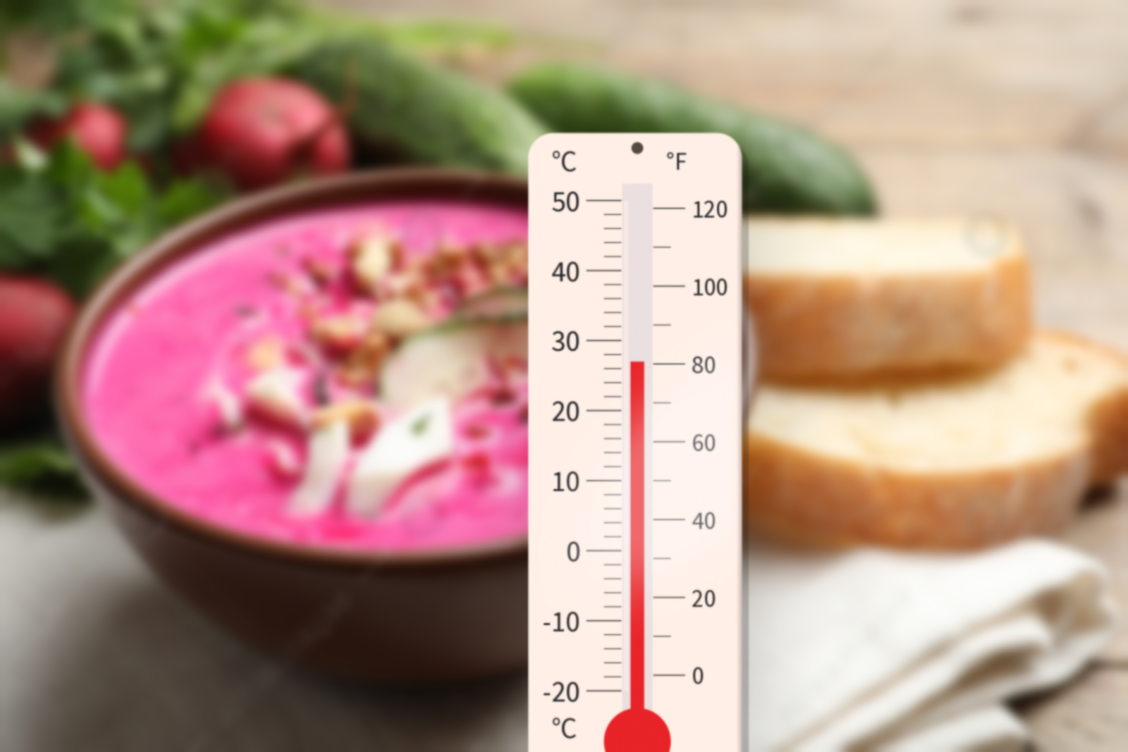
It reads 27 °C
